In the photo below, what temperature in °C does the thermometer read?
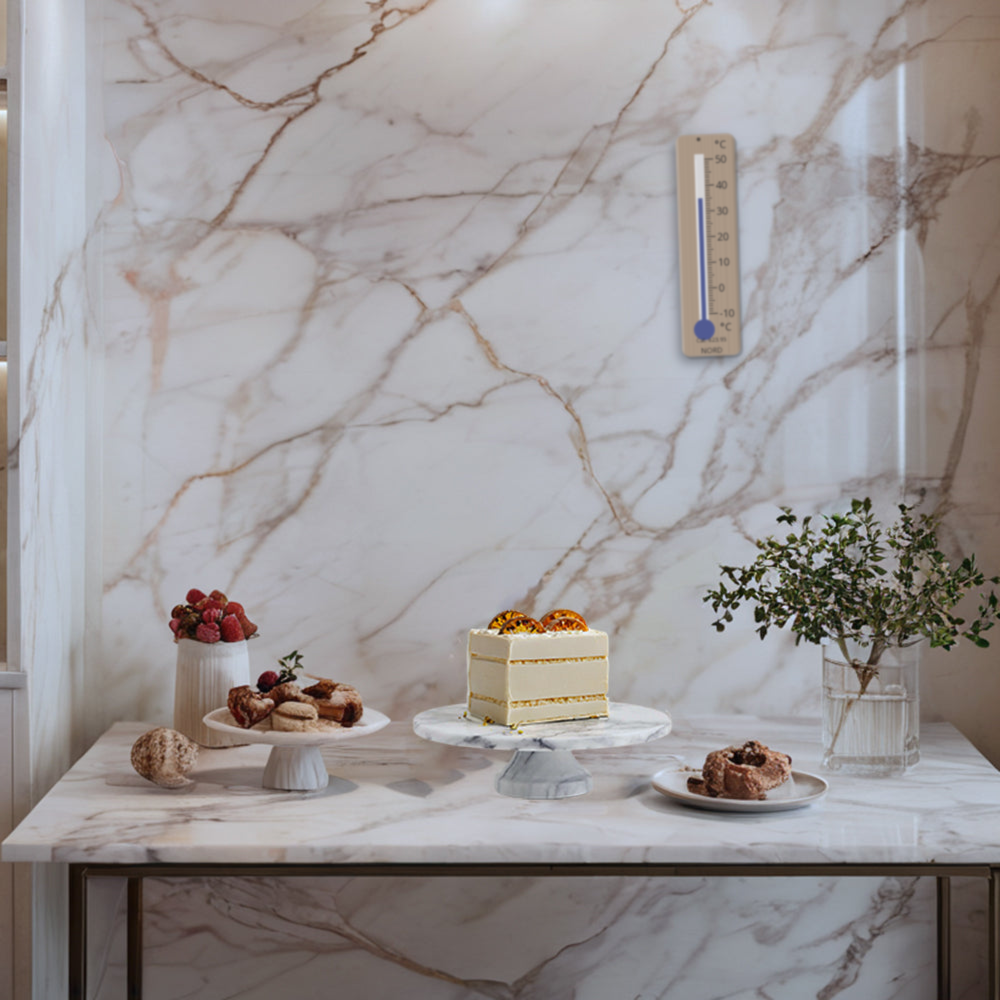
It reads 35 °C
